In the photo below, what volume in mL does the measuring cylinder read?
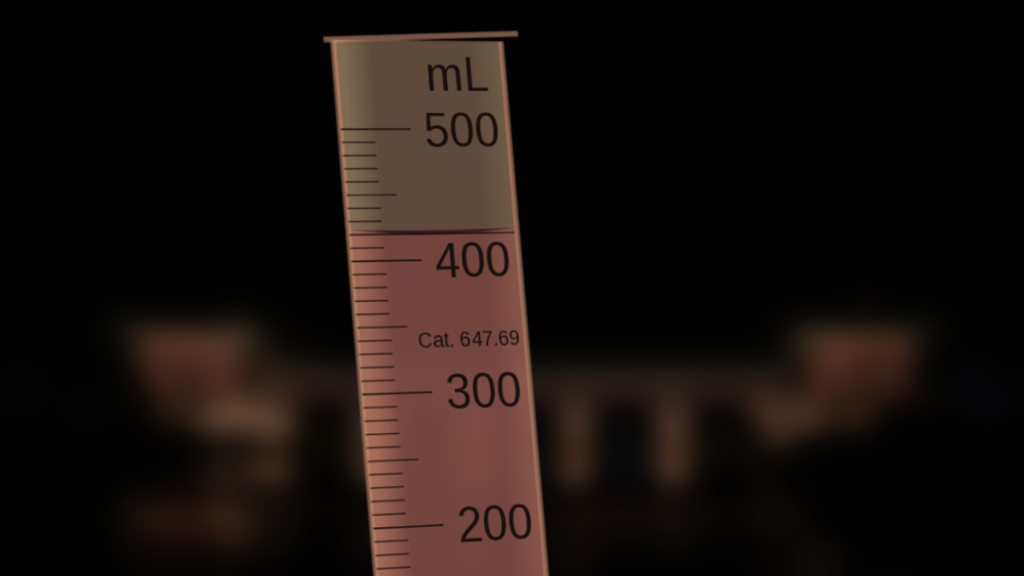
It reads 420 mL
